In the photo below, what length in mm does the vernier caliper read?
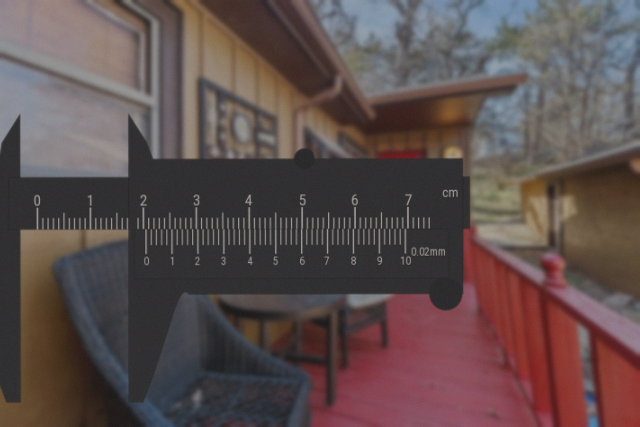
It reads 20.5 mm
